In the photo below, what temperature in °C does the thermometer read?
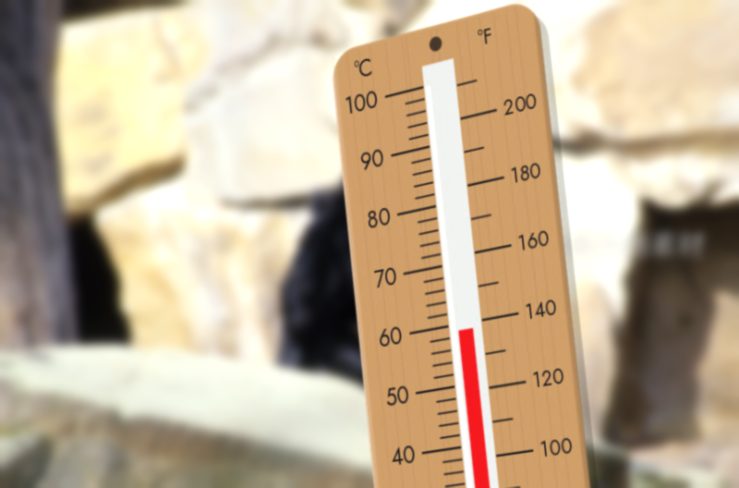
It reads 59 °C
